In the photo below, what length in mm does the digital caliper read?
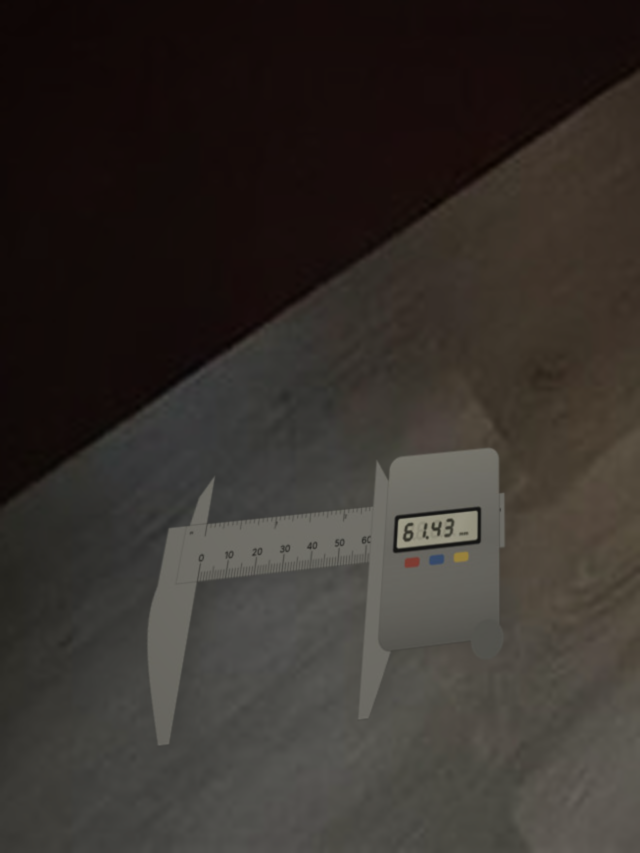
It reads 61.43 mm
